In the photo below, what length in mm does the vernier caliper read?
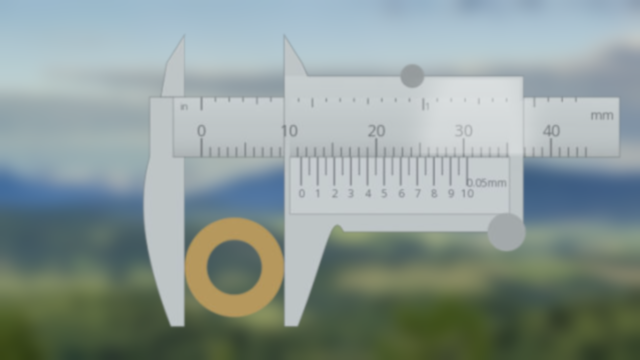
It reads 11.4 mm
